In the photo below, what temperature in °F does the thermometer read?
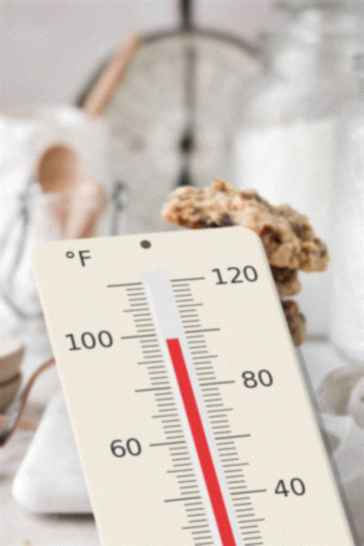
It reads 98 °F
